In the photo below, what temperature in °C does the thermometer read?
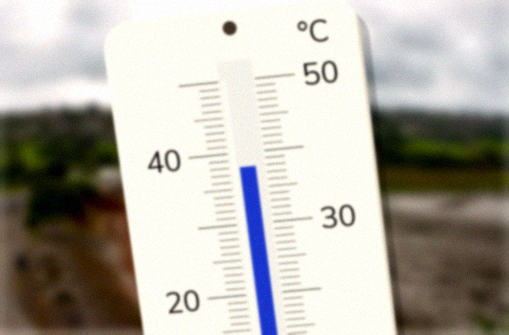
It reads 38 °C
